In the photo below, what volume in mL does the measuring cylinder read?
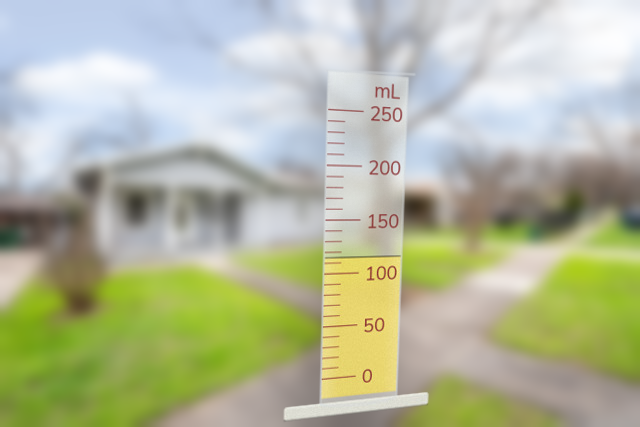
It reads 115 mL
